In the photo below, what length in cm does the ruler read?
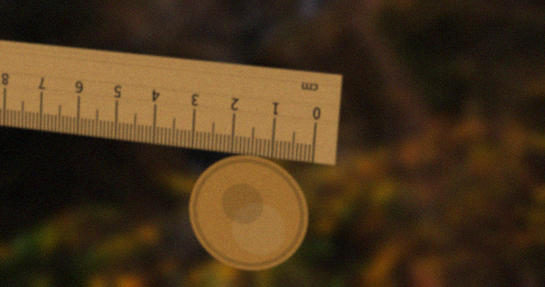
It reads 3 cm
